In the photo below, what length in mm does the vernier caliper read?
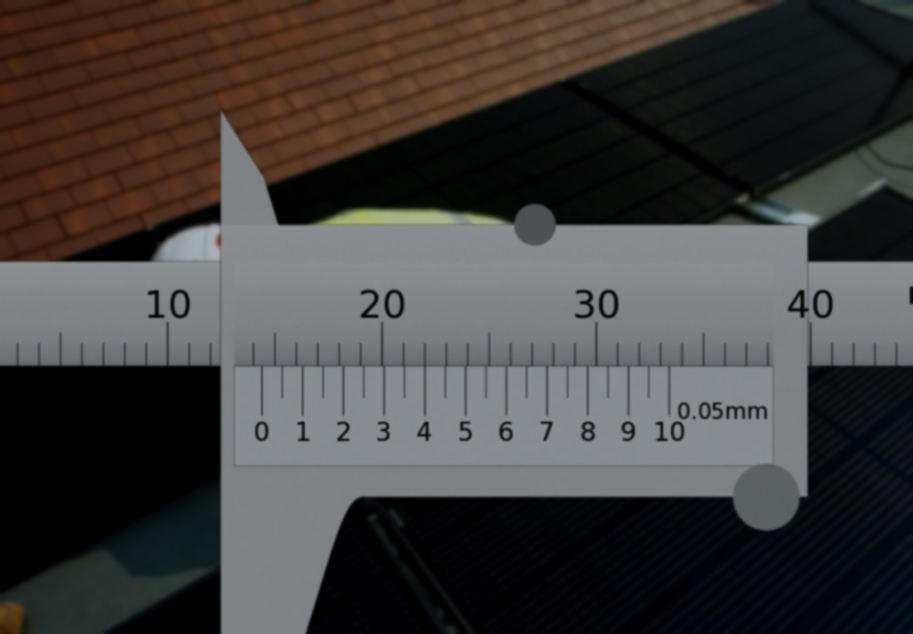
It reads 14.4 mm
